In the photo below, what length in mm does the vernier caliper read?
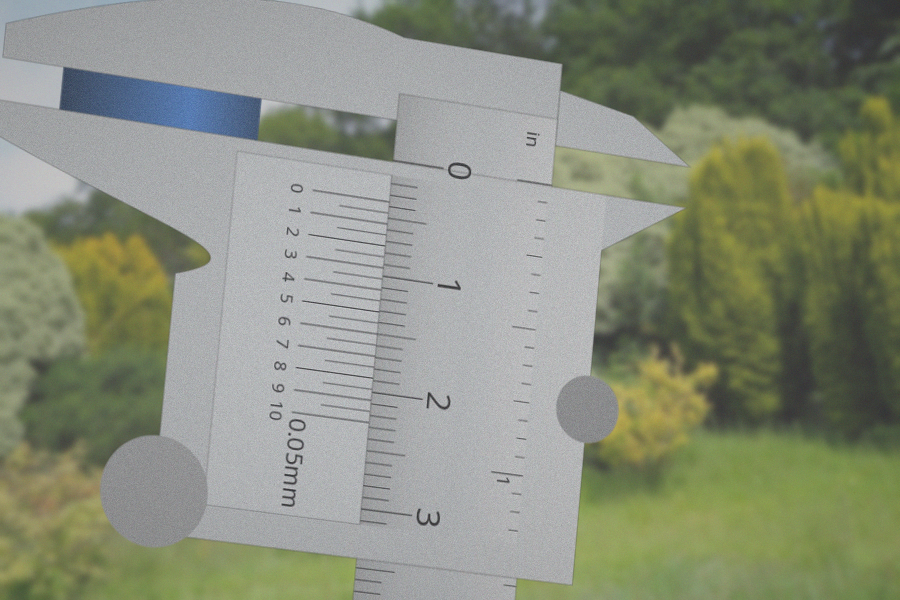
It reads 3.6 mm
